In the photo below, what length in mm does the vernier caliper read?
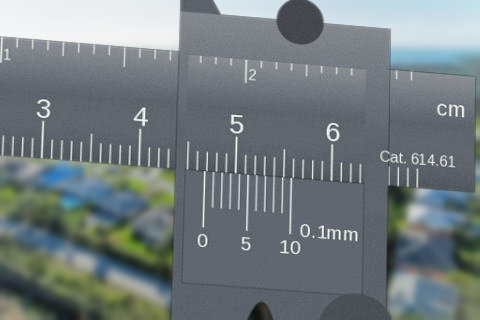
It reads 46.8 mm
